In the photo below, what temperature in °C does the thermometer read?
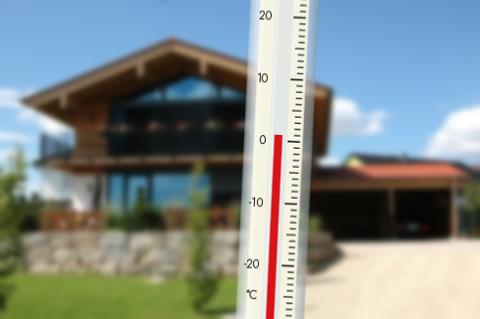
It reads 1 °C
